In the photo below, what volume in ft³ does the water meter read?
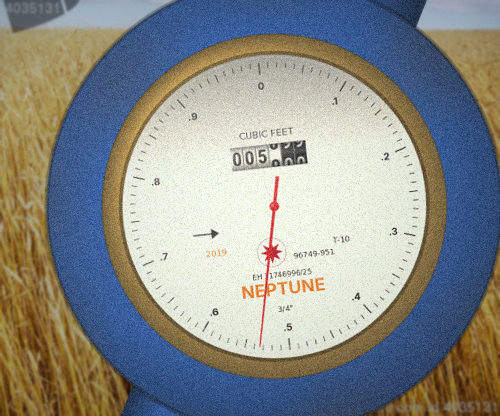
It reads 5899.53 ft³
